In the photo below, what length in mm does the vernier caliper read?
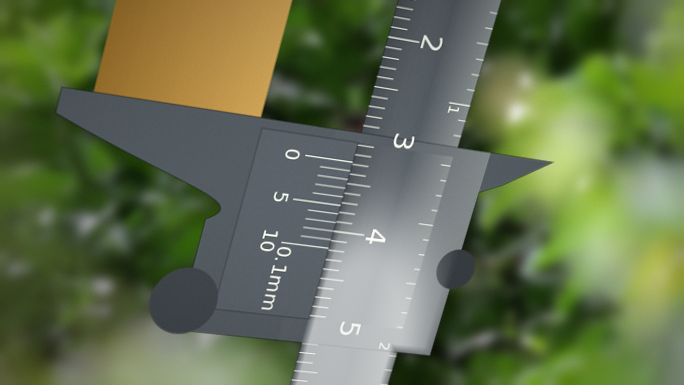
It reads 32.8 mm
